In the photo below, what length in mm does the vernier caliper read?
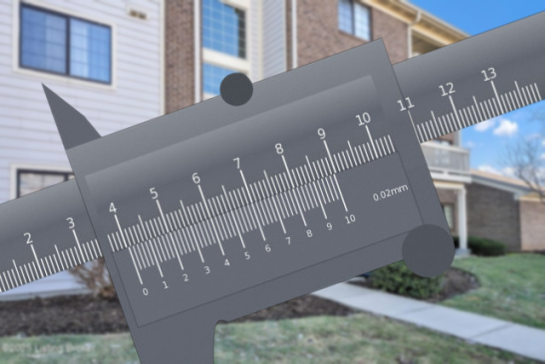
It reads 40.5 mm
